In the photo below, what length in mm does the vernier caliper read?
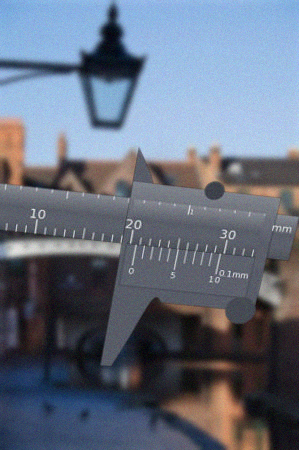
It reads 20.6 mm
